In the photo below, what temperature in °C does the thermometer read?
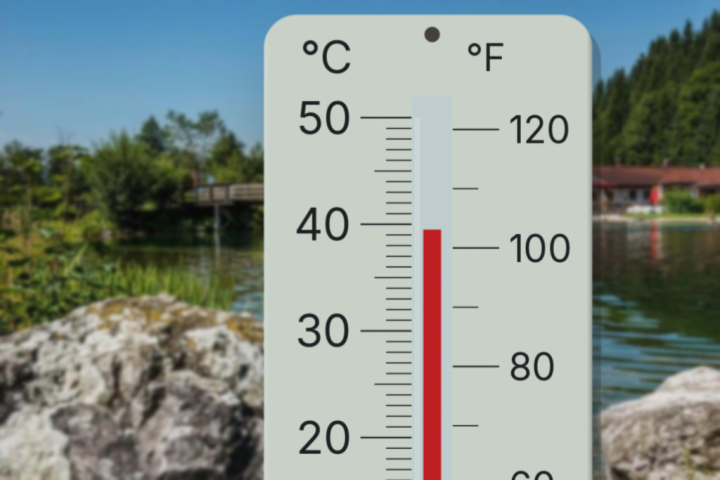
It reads 39.5 °C
